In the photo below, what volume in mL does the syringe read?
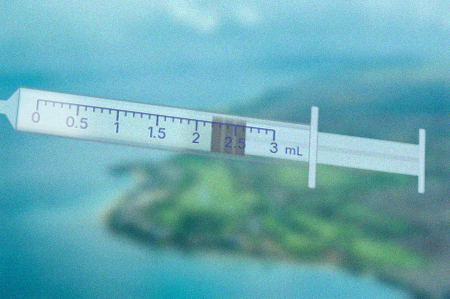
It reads 2.2 mL
